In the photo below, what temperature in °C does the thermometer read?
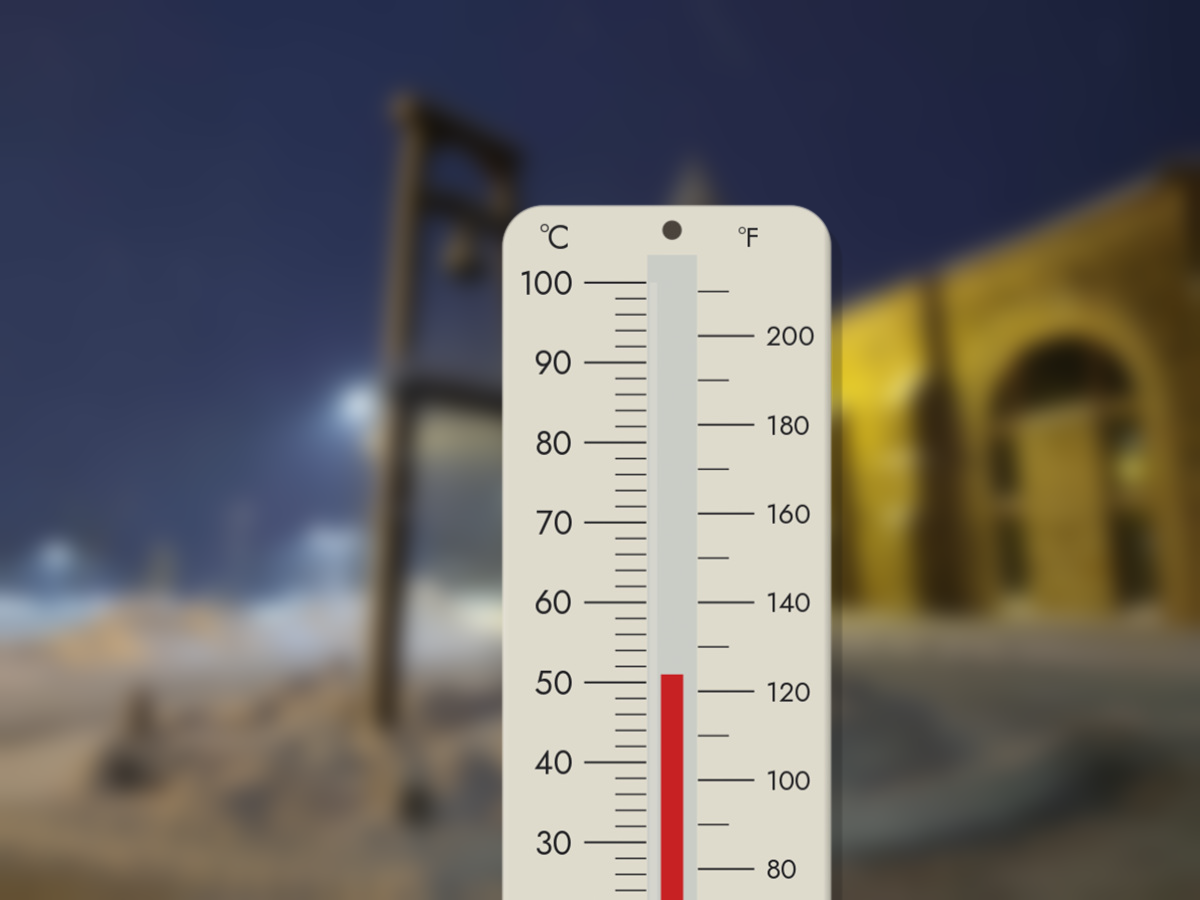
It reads 51 °C
